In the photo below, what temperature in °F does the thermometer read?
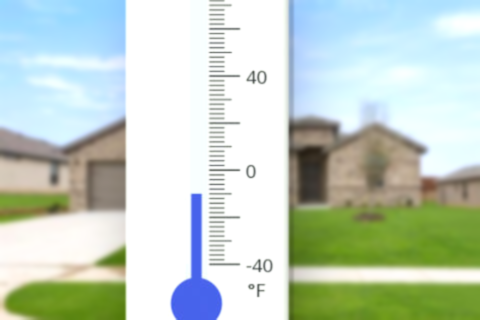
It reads -10 °F
